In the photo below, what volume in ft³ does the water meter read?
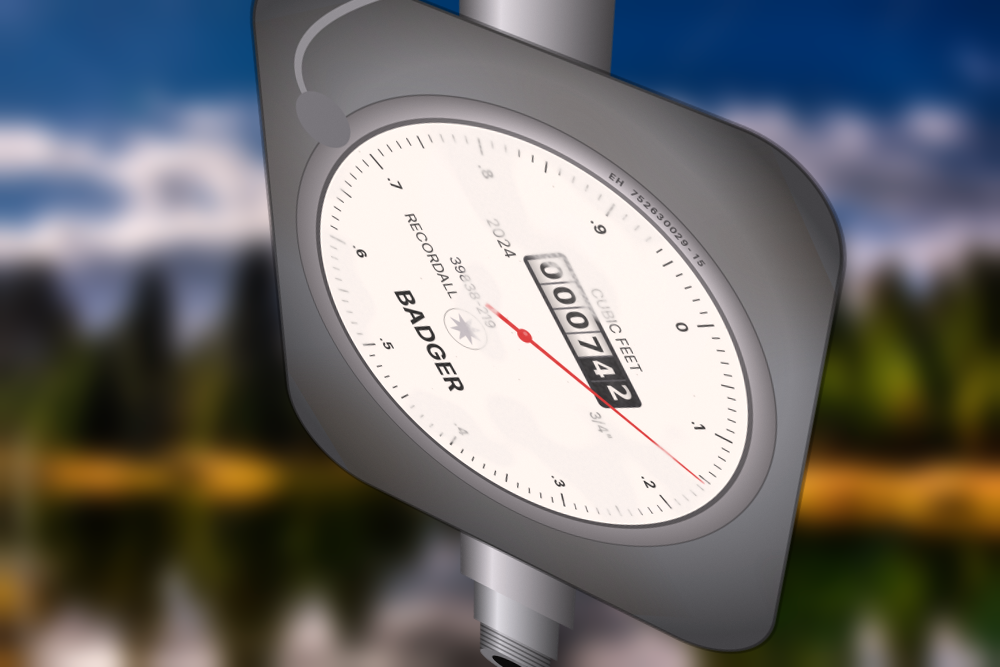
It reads 742.15 ft³
